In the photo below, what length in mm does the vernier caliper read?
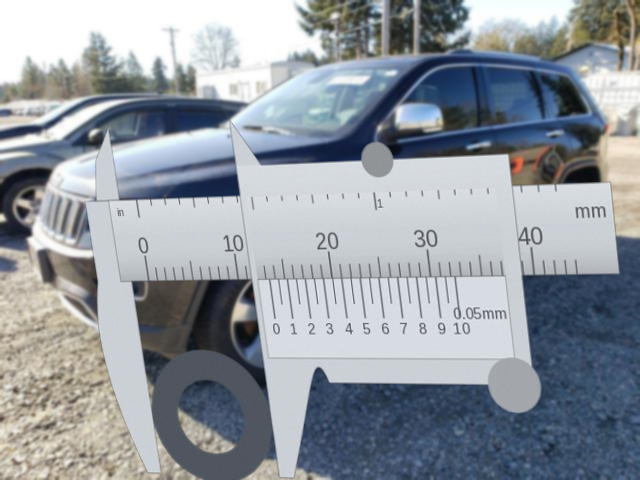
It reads 13.4 mm
